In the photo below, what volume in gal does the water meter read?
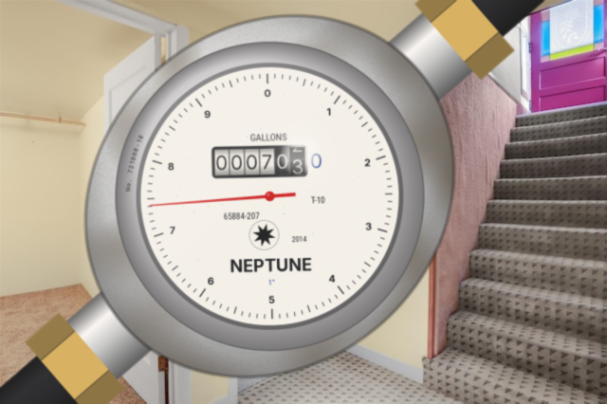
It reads 7027.4 gal
